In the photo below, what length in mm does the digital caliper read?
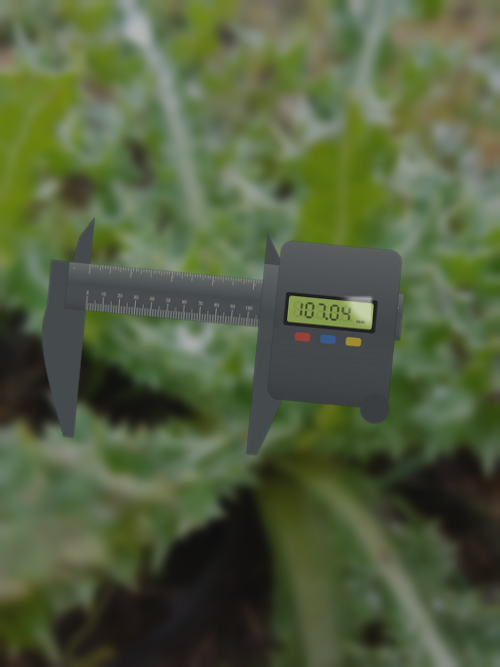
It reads 107.04 mm
